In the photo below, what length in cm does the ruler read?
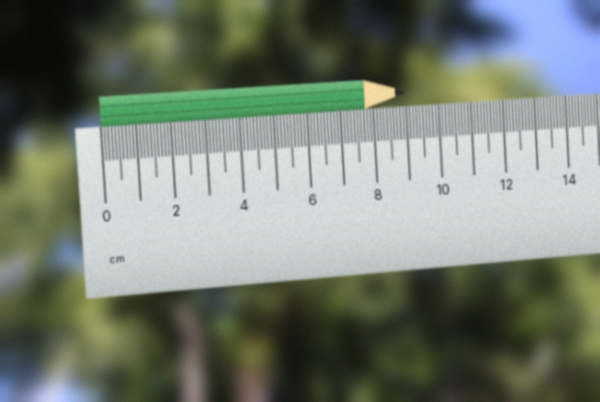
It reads 9 cm
